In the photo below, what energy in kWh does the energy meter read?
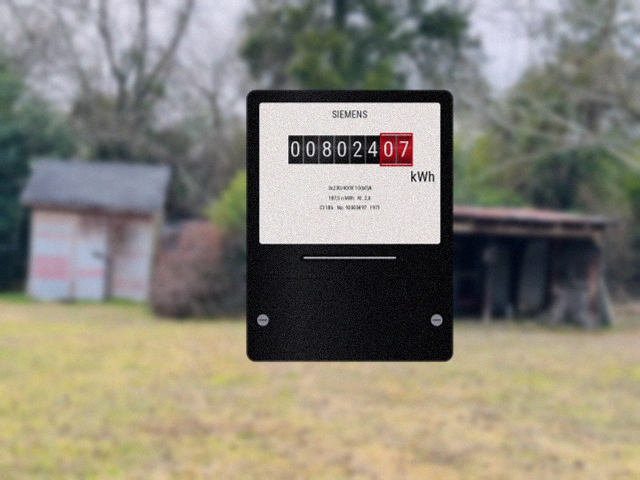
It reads 8024.07 kWh
